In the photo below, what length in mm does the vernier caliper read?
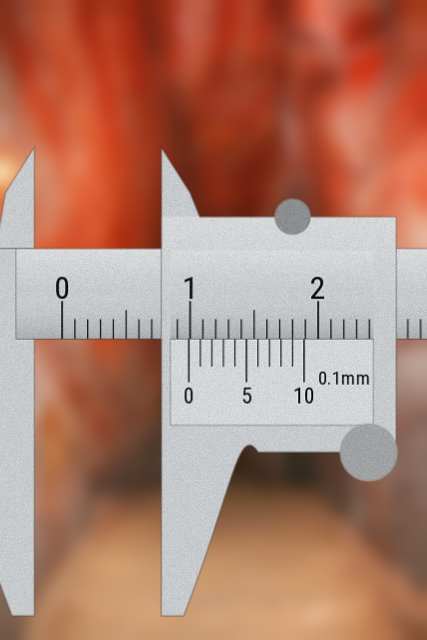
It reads 9.9 mm
